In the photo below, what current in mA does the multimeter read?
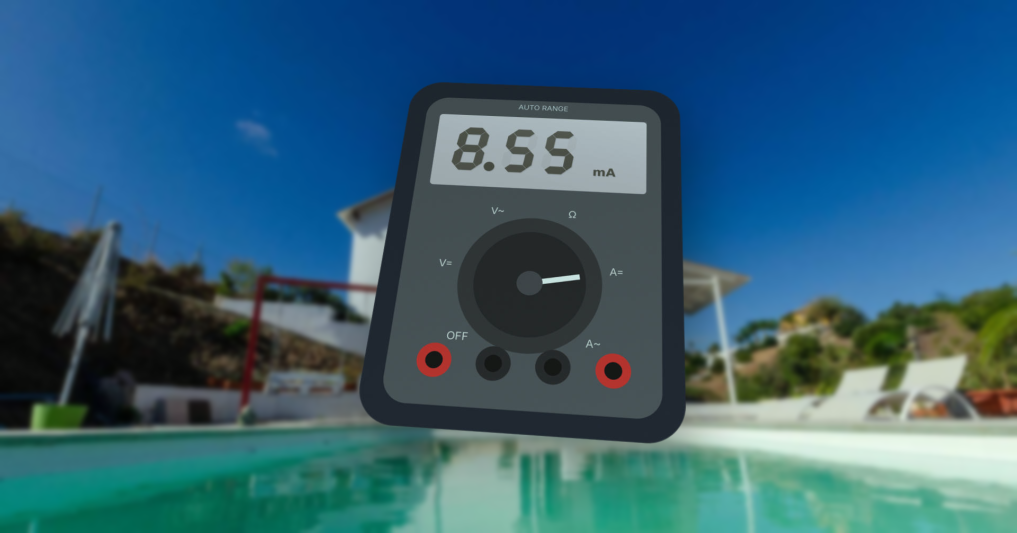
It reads 8.55 mA
